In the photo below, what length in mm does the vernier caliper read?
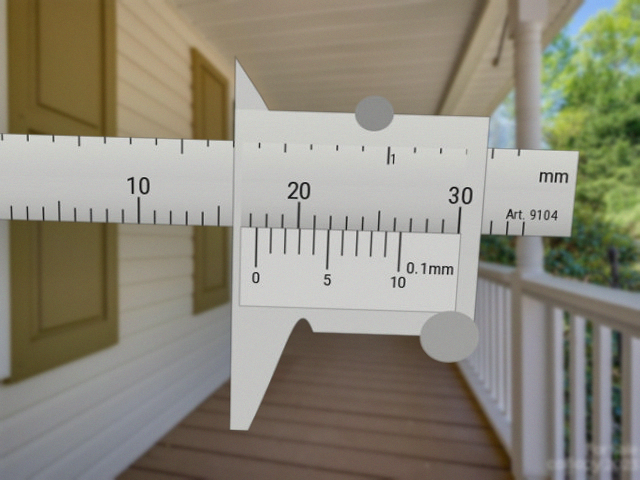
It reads 17.4 mm
